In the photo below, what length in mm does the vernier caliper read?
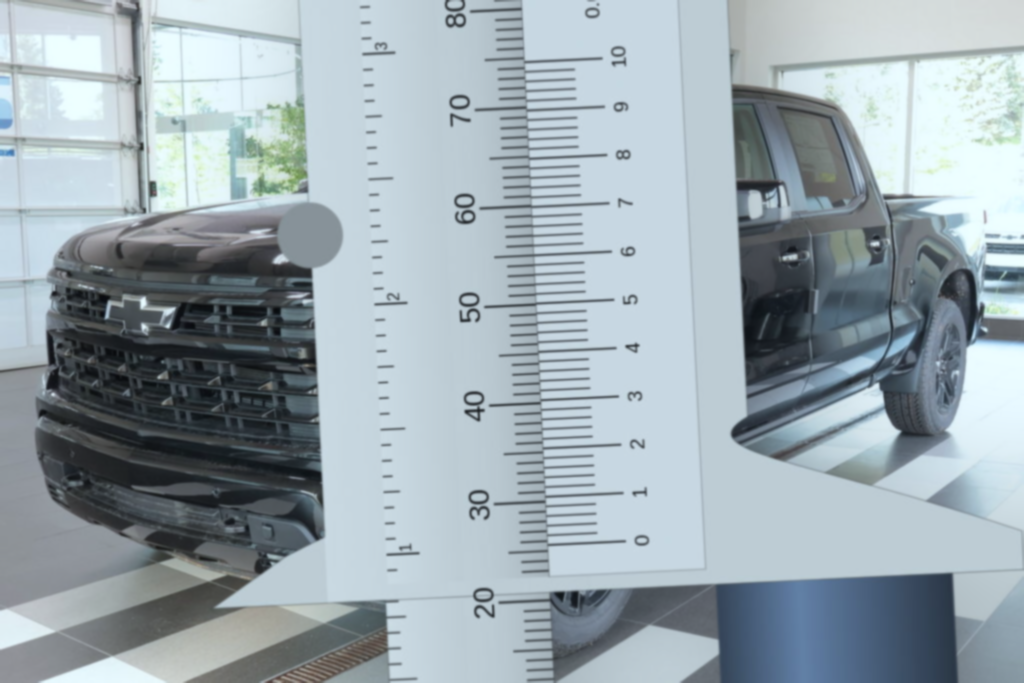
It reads 25.6 mm
